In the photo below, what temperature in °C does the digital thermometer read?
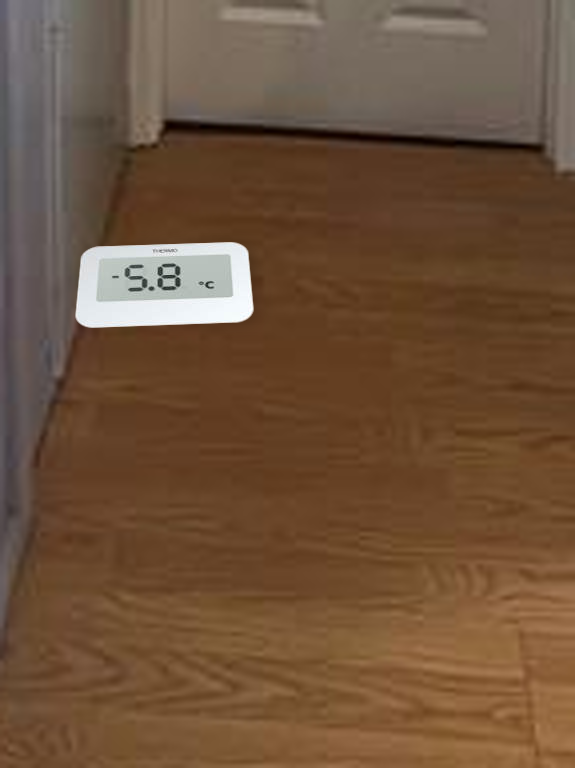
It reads -5.8 °C
